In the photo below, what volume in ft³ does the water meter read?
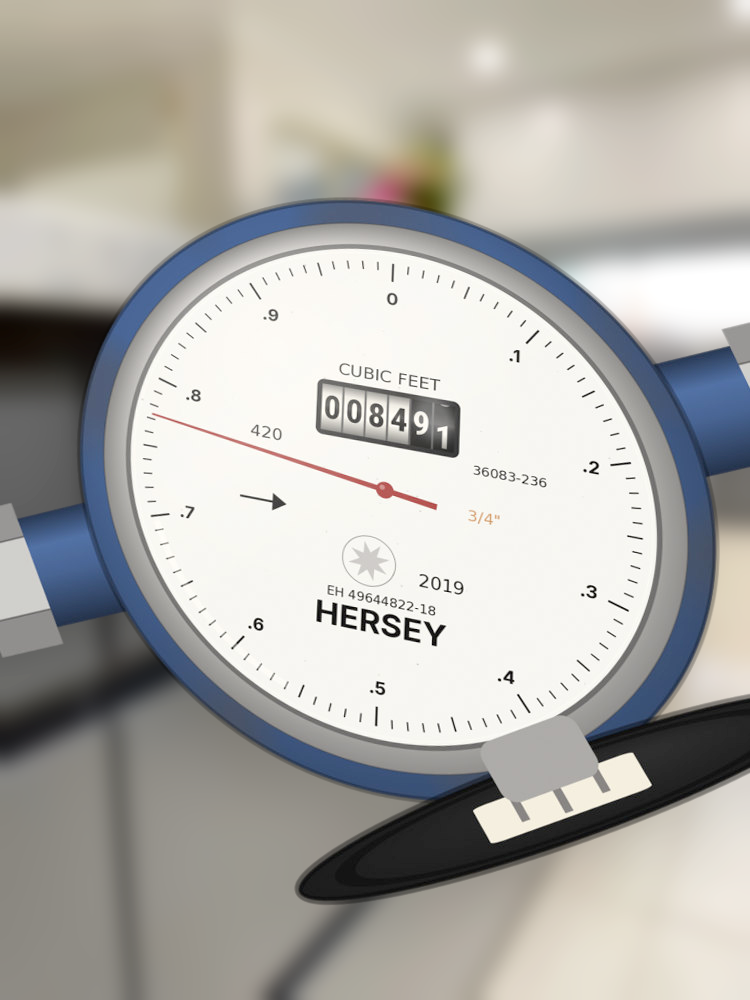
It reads 8490.77 ft³
